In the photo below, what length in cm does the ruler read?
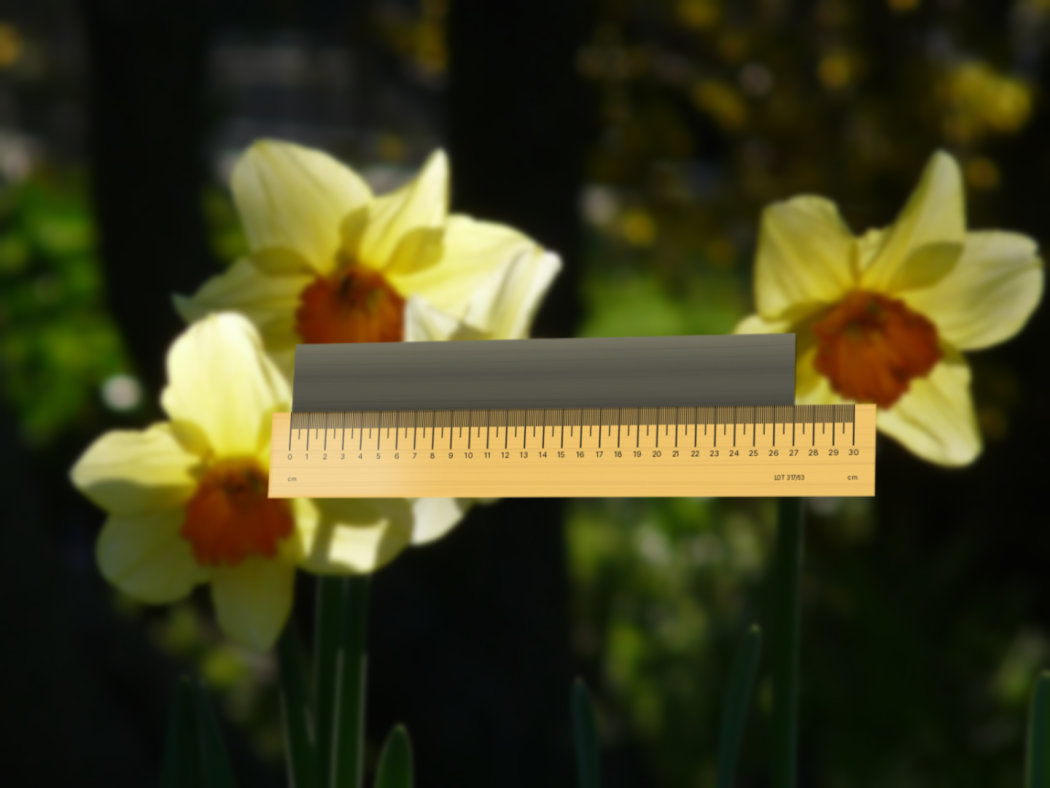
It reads 27 cm
